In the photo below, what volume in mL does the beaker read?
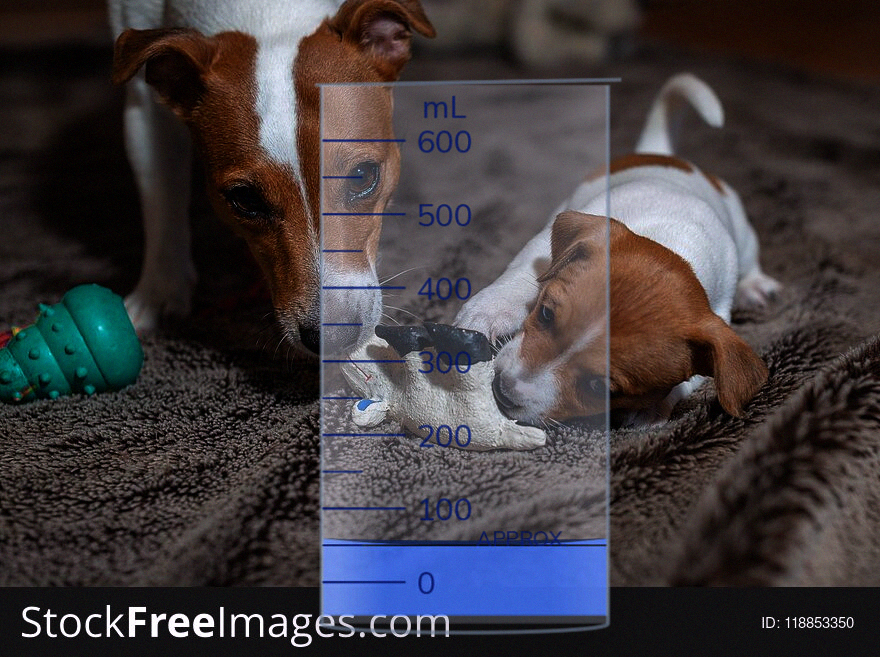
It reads 50 mL
